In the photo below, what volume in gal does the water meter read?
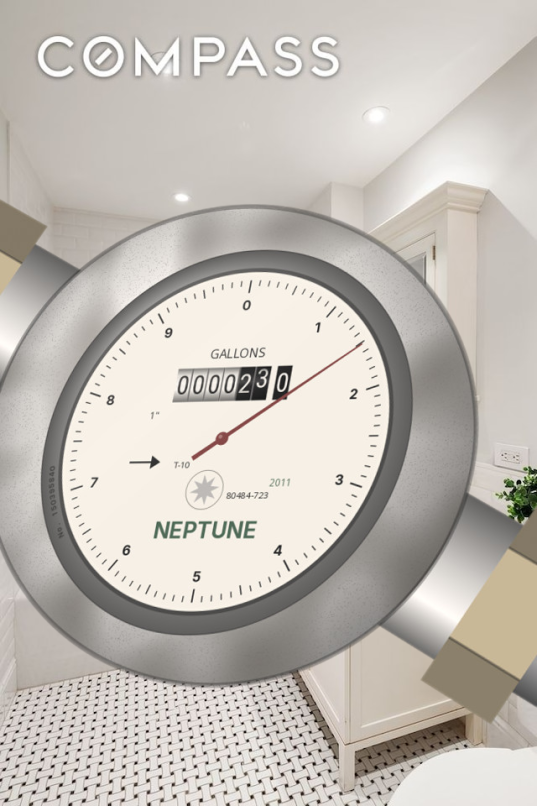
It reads 231.5 gal
